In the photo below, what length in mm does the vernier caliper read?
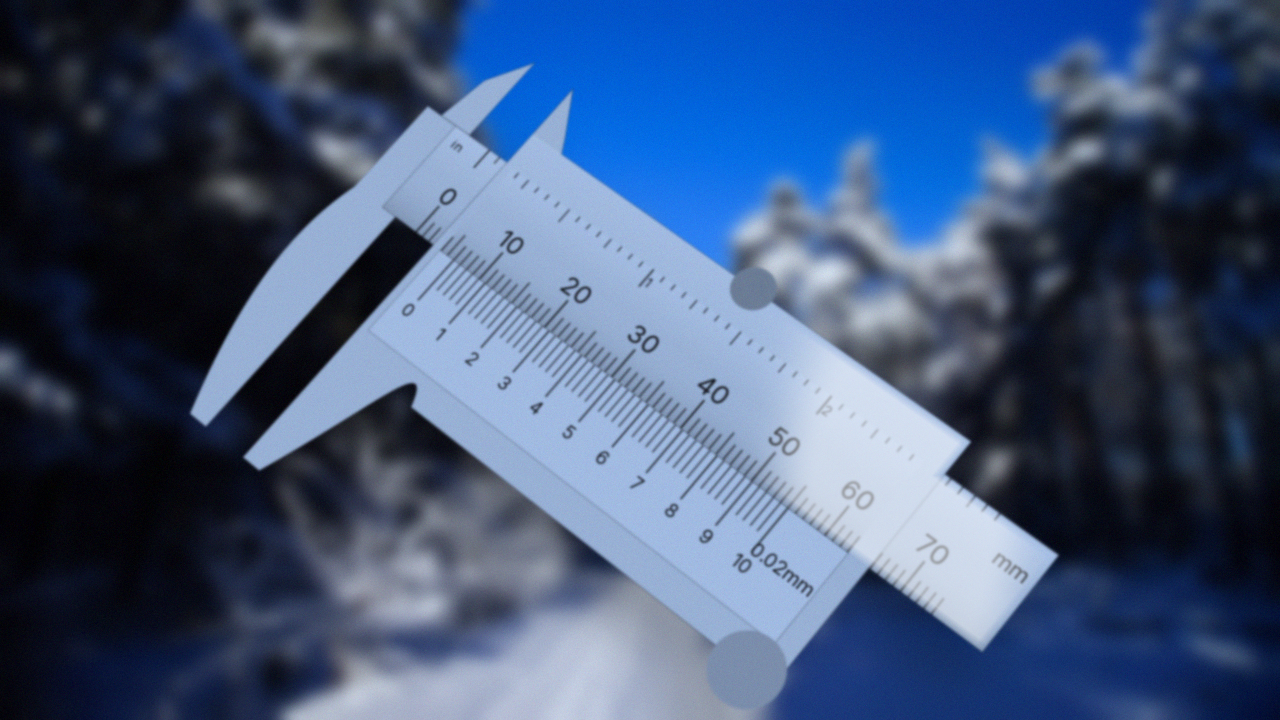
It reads 6.0 mm
